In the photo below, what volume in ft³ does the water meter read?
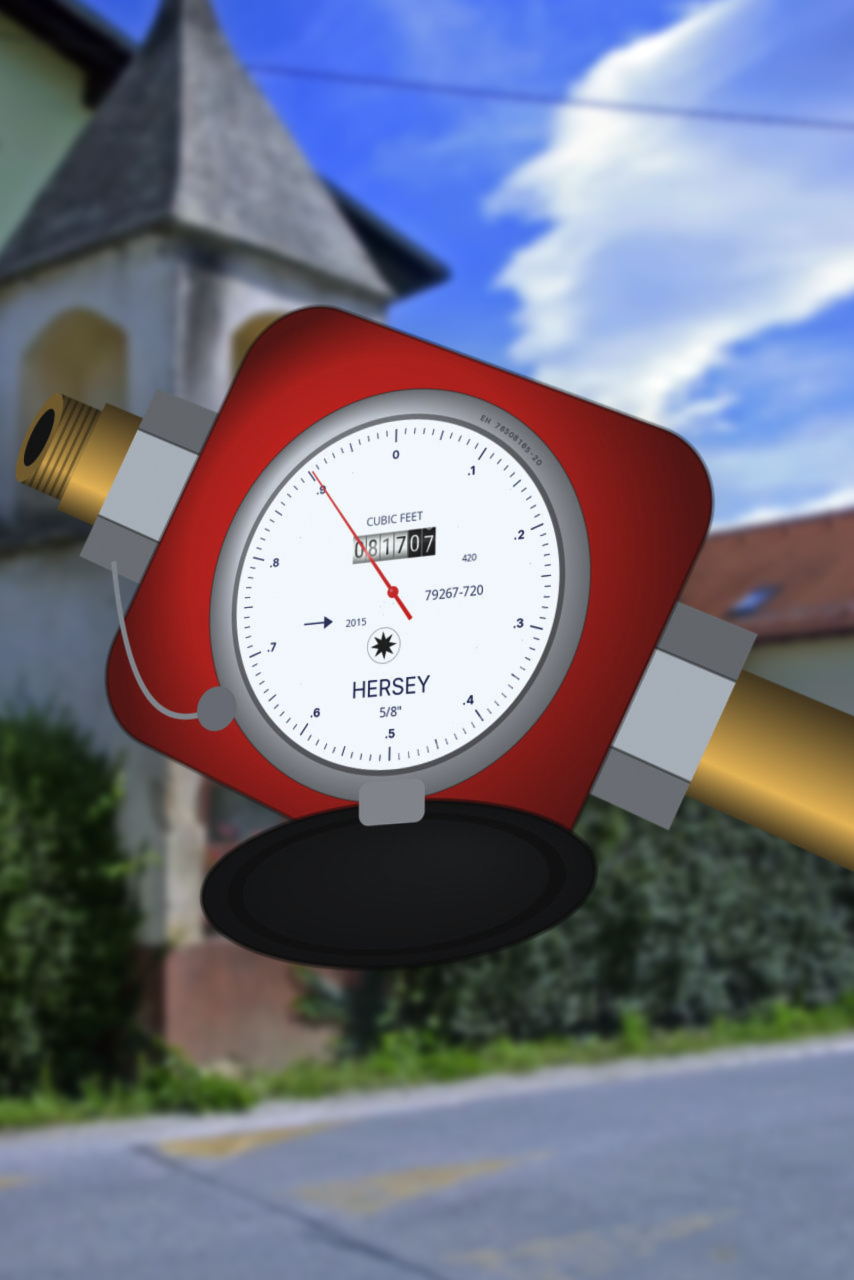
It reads 81706.90 ft³
